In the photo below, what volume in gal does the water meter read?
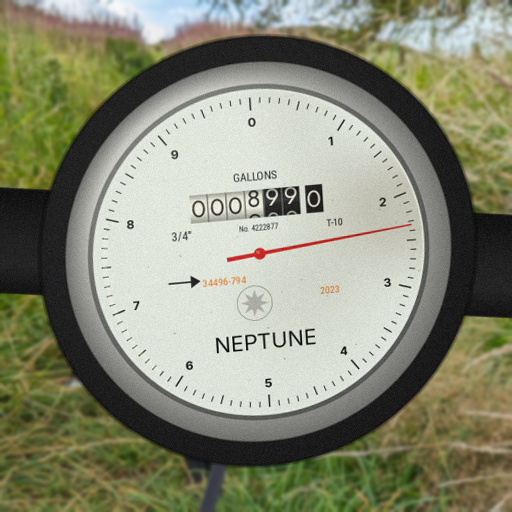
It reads 8992.3 gal
